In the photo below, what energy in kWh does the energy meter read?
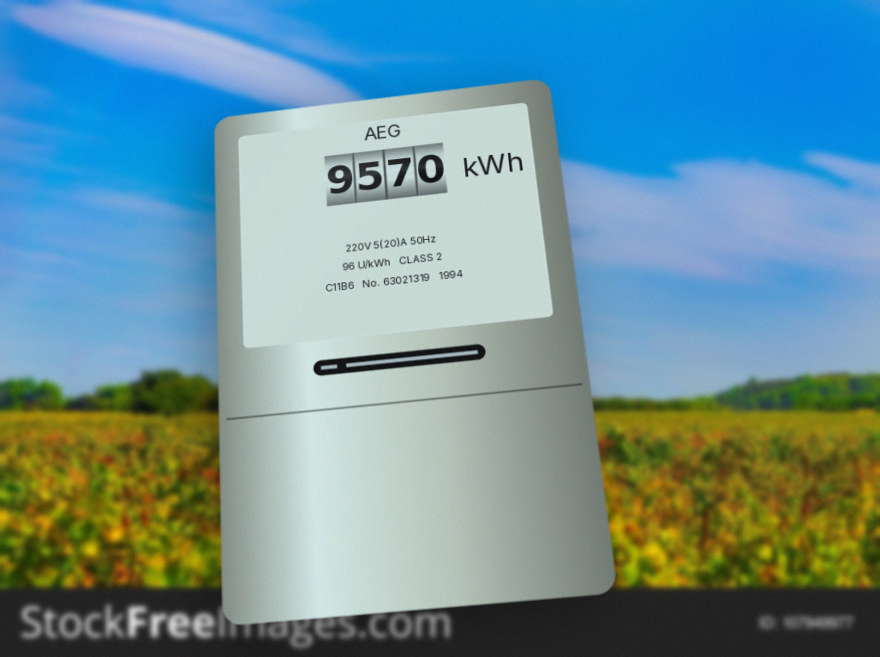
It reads 9570 kWh
